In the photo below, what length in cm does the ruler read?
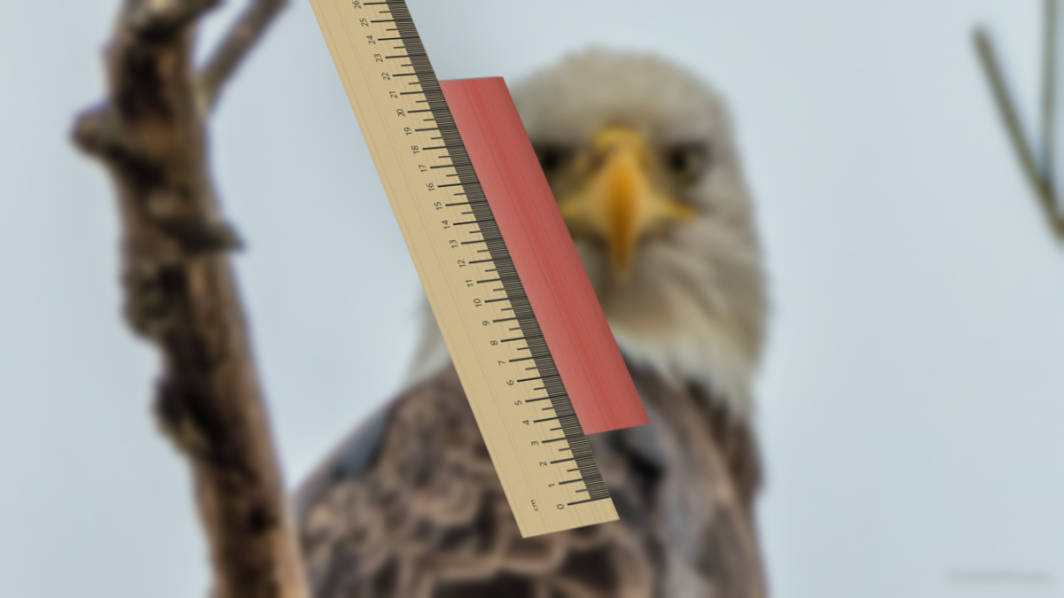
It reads 18.5 cm
